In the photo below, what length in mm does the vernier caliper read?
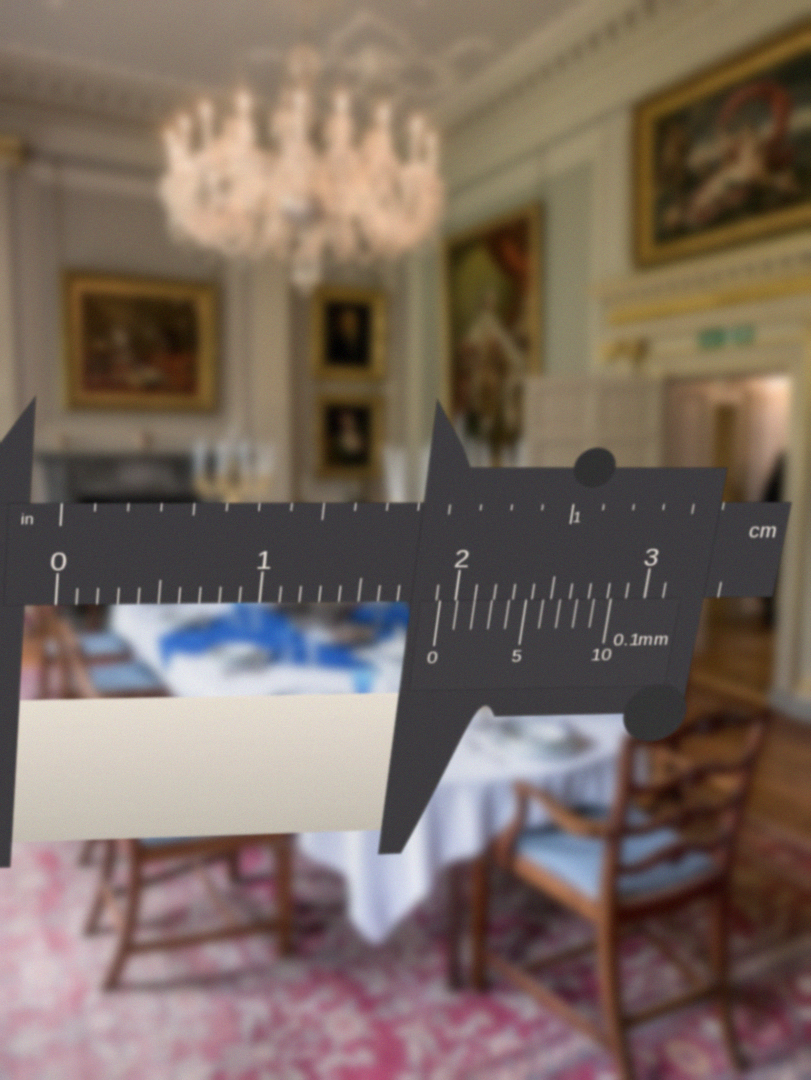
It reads 19.2 mm
